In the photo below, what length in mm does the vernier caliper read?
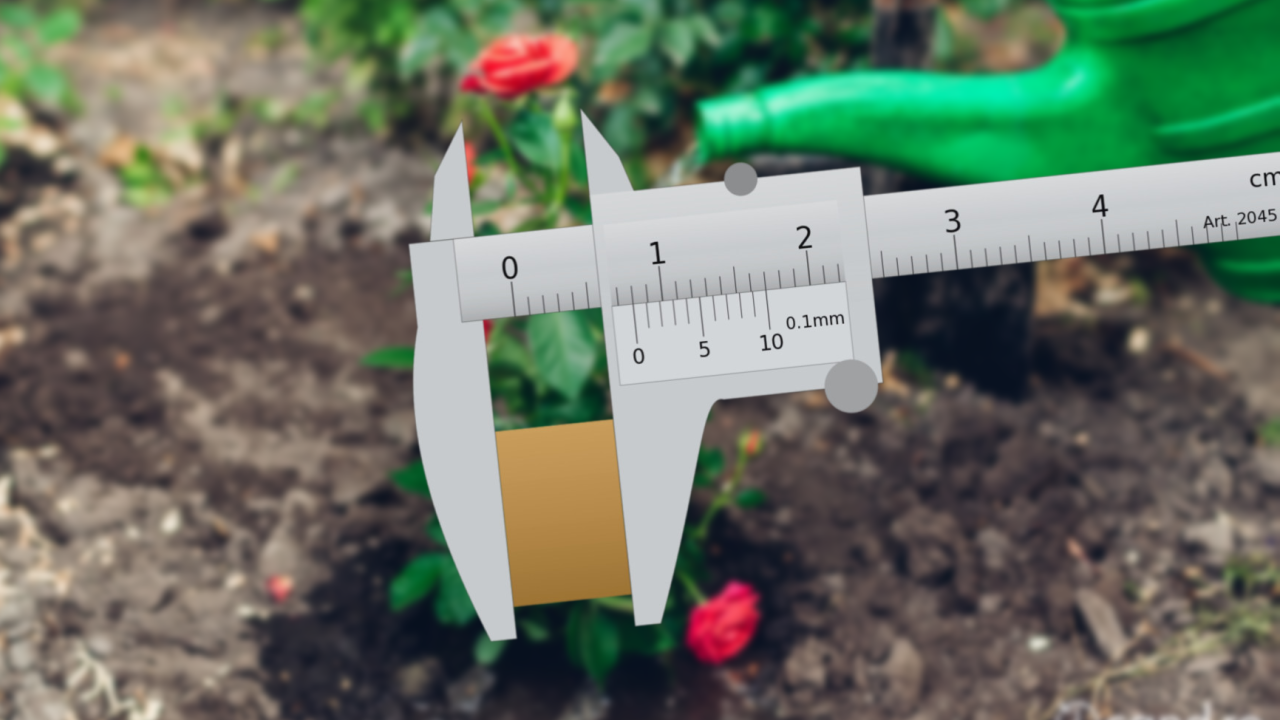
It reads 8.0 mm
